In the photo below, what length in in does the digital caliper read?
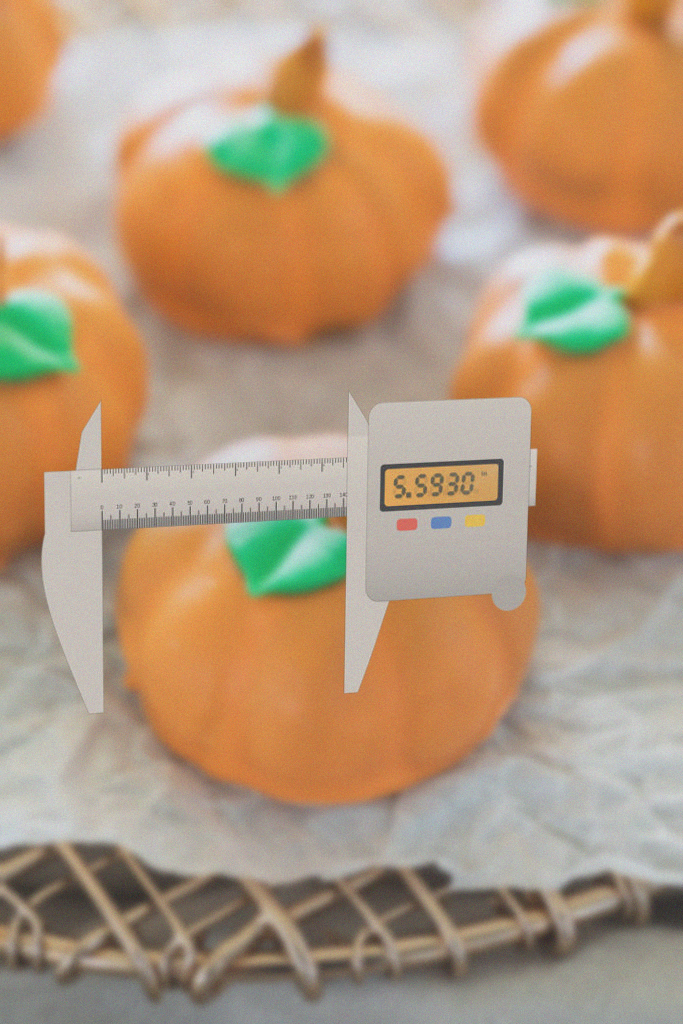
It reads 5.5930 in
